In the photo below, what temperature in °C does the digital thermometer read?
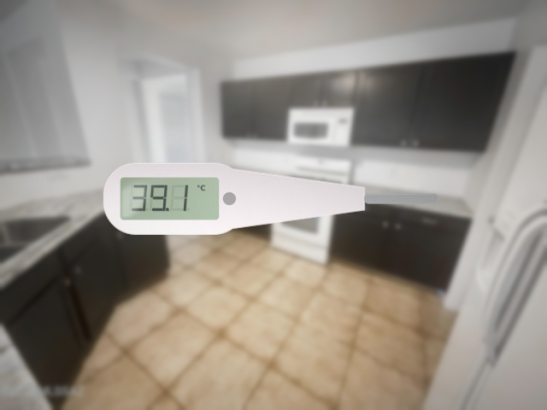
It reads 39.1 °C
